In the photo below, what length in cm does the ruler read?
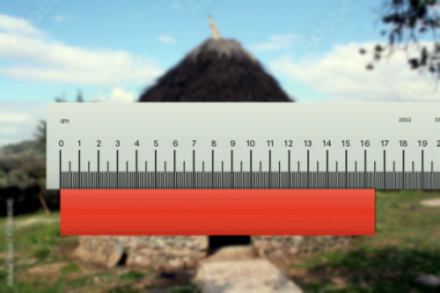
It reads 16.5 cm
